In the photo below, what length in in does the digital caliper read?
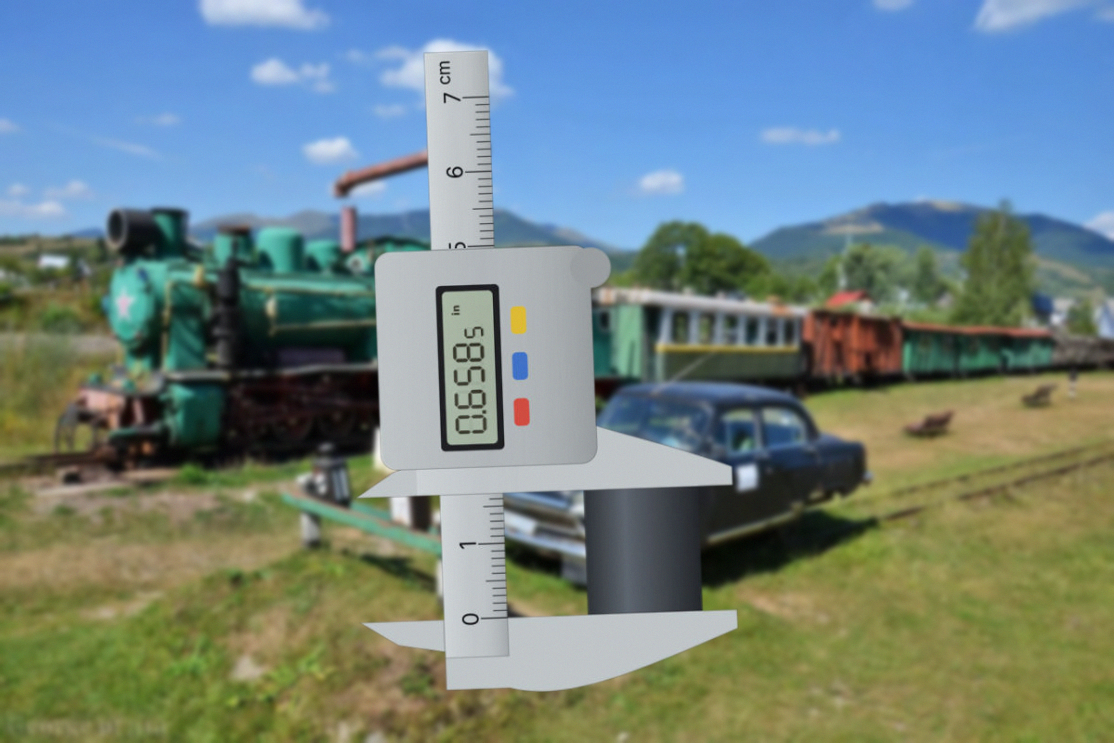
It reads 0.6585 in
